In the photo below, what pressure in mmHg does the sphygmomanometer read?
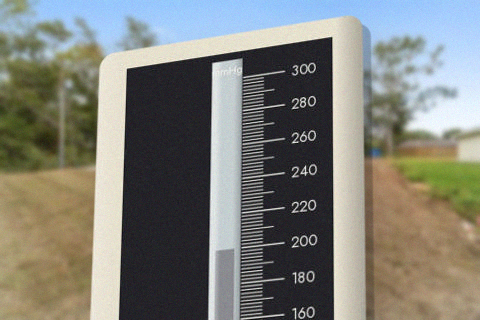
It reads 200 mmHg
